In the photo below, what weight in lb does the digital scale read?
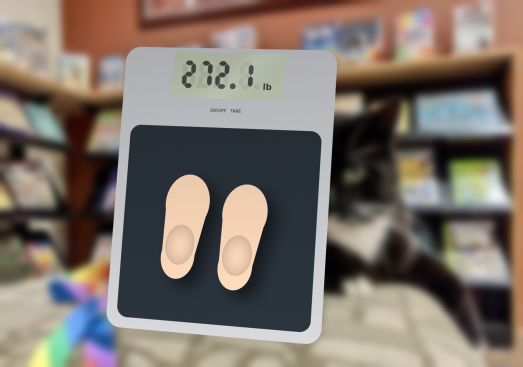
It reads 272.1 lb
